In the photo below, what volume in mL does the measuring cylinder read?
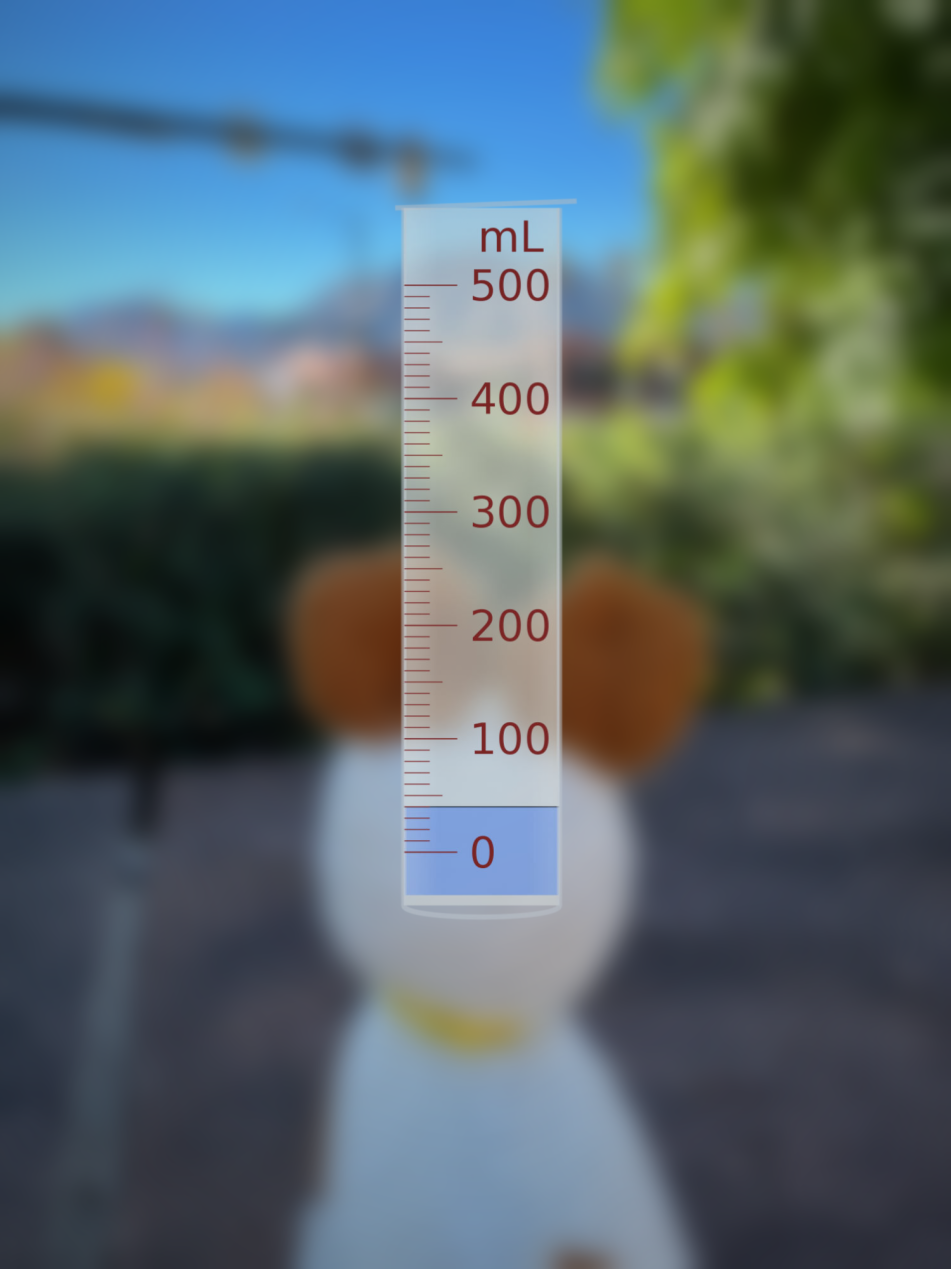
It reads 40 mL
